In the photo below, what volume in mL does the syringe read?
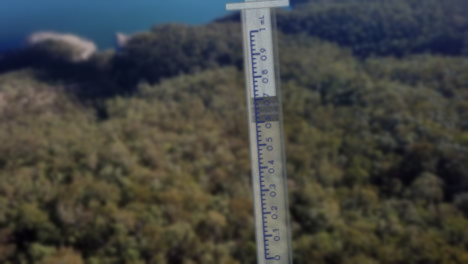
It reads 0.6 mL
